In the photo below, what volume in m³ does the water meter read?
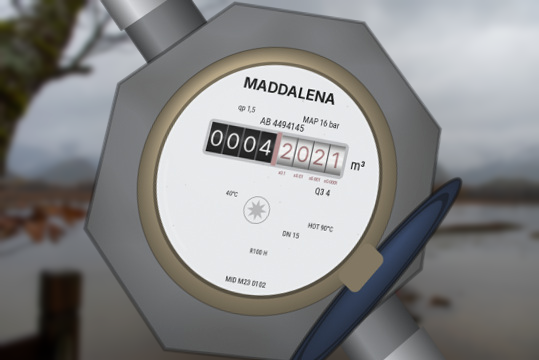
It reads 4.2021 m³
